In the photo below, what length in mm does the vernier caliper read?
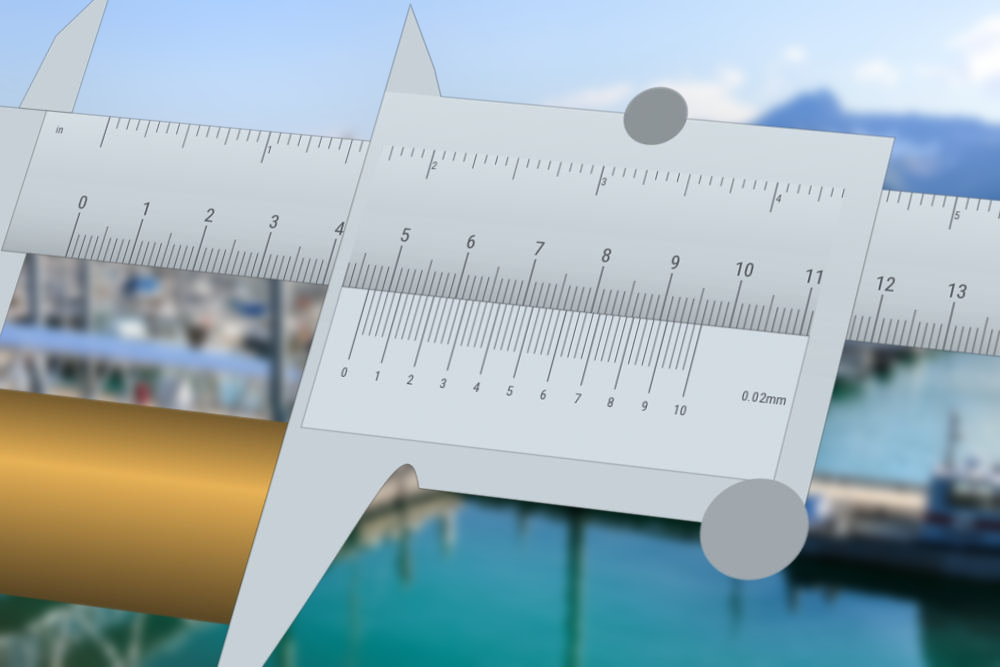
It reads 47.0 mm
